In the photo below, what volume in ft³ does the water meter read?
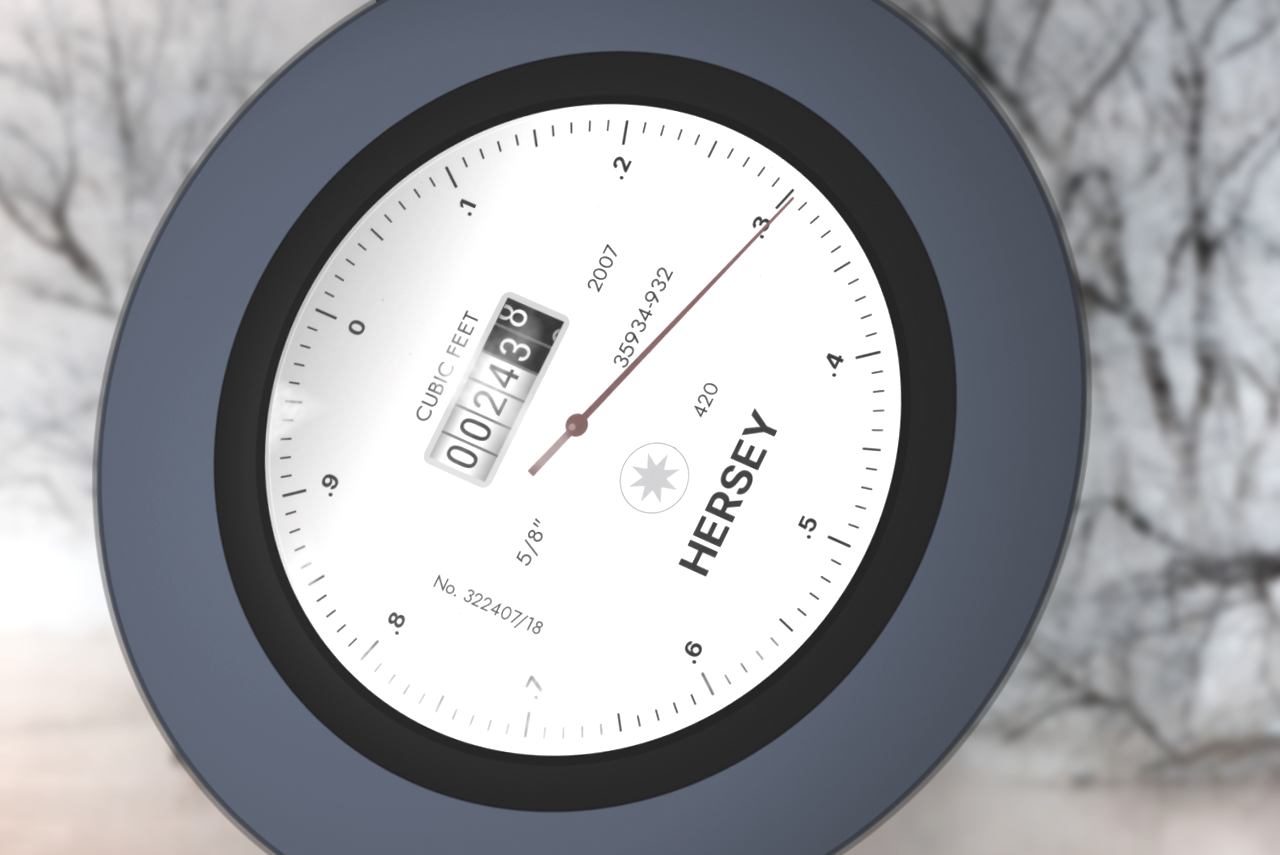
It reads 2438.30 ft³
